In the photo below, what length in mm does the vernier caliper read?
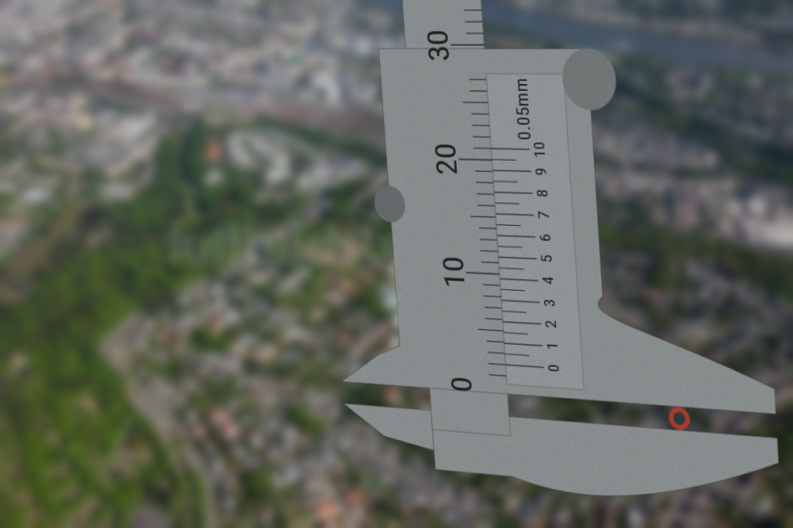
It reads 2.0 mm
